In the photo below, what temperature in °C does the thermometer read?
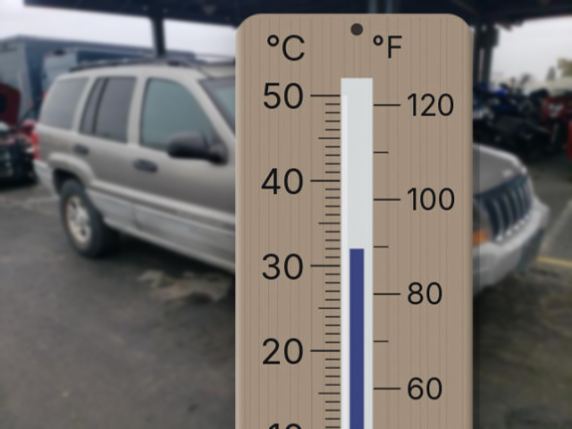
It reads 32 °C
